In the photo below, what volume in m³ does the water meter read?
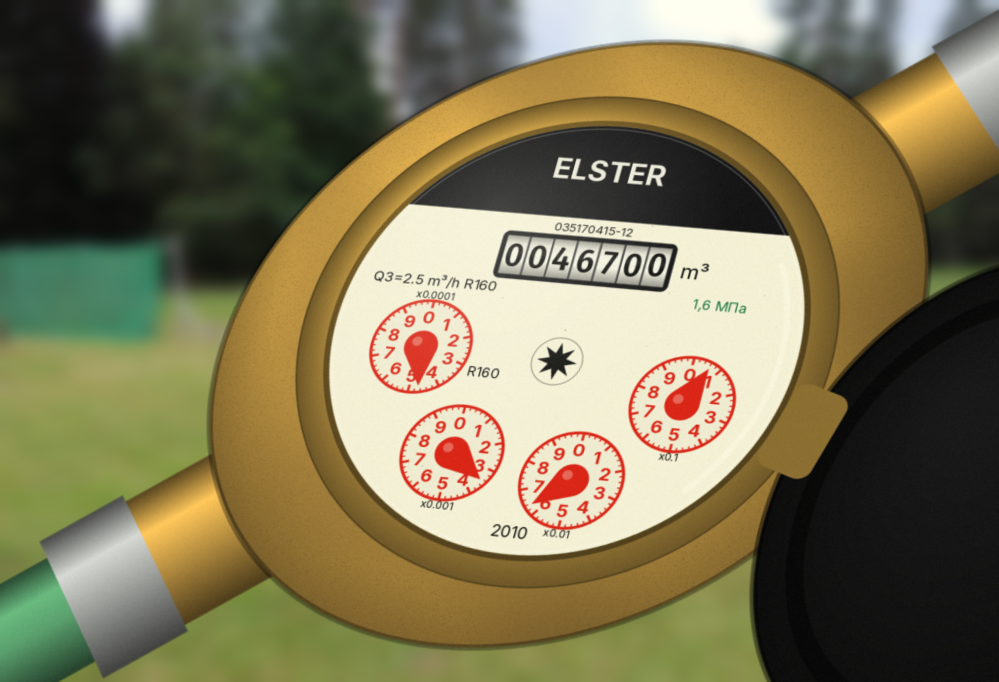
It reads 46700.0634 m³
